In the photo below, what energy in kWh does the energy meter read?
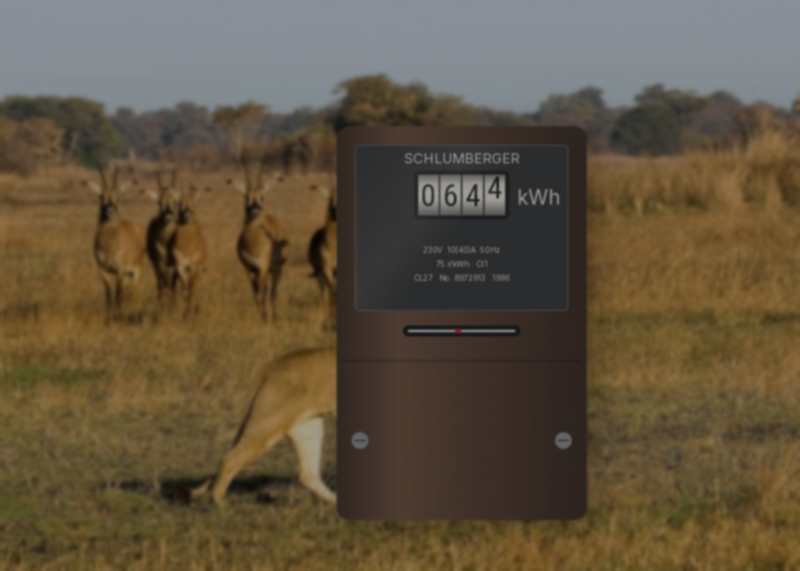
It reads 644 kWh
